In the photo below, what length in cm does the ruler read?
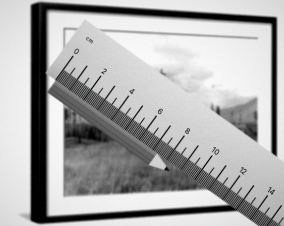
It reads 8.5 cm
